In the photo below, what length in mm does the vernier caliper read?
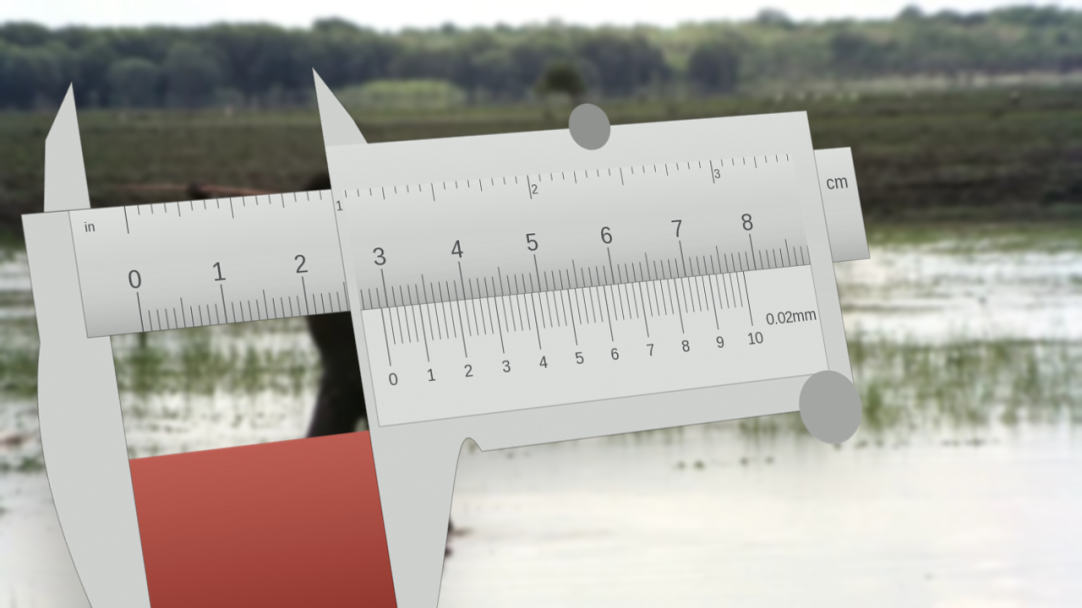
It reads 29.2 mm
